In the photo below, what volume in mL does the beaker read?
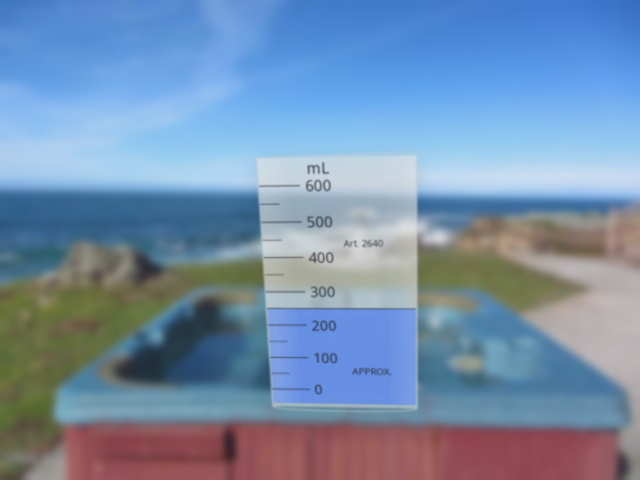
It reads 250 mL
